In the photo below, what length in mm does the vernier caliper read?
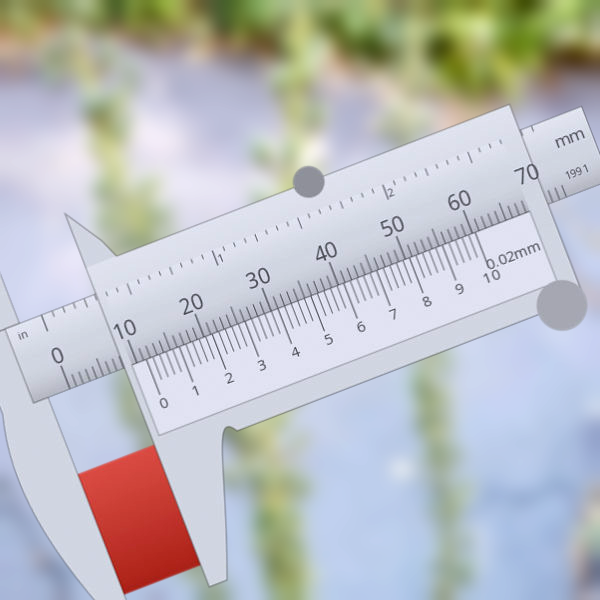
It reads 11.4 mm
